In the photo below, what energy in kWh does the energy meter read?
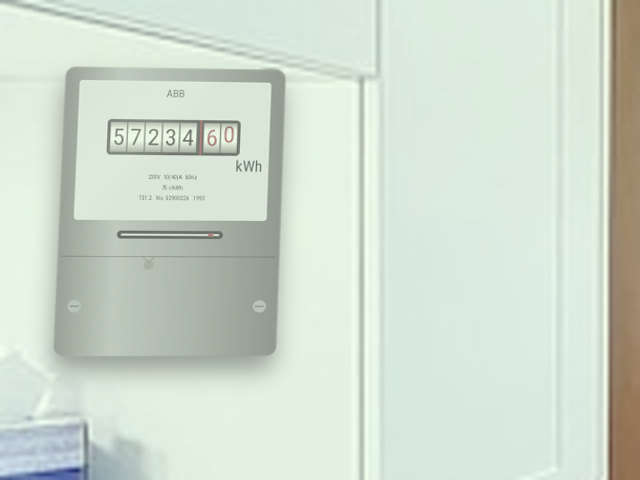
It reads 57234.60 kWh
